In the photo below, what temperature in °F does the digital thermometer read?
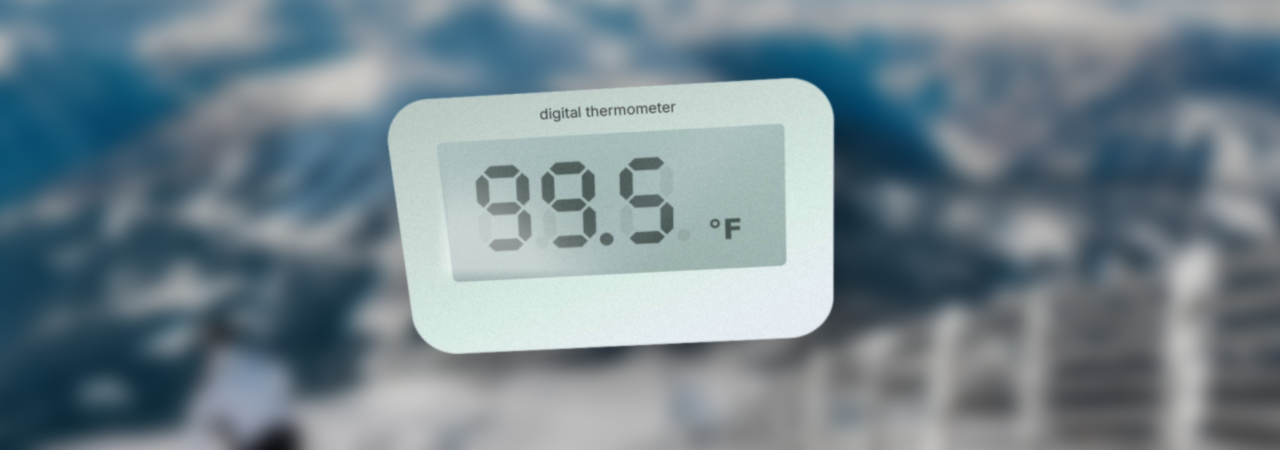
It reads 99.5 °F
